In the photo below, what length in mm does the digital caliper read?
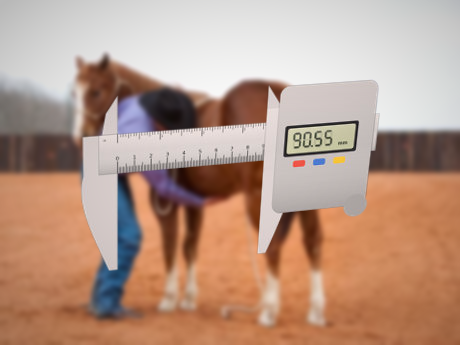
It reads 90.55 mm
